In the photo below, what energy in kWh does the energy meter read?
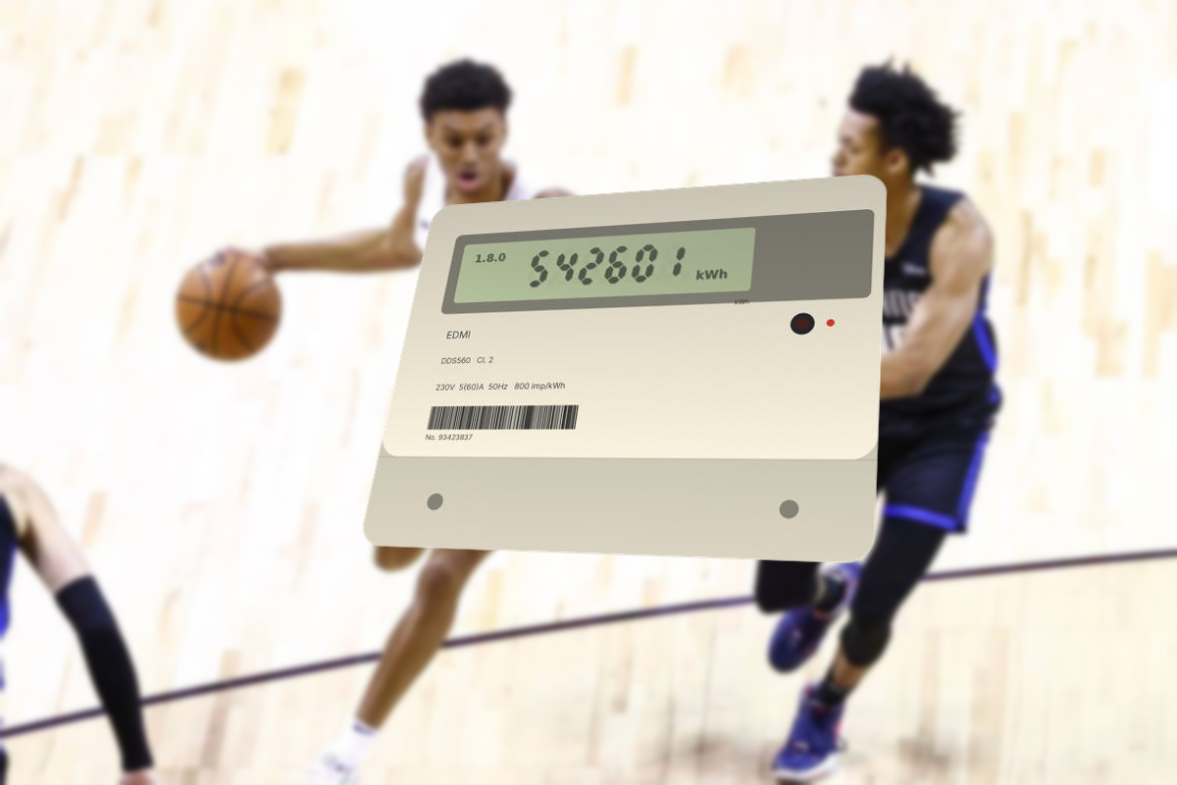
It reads 542601 kWh
